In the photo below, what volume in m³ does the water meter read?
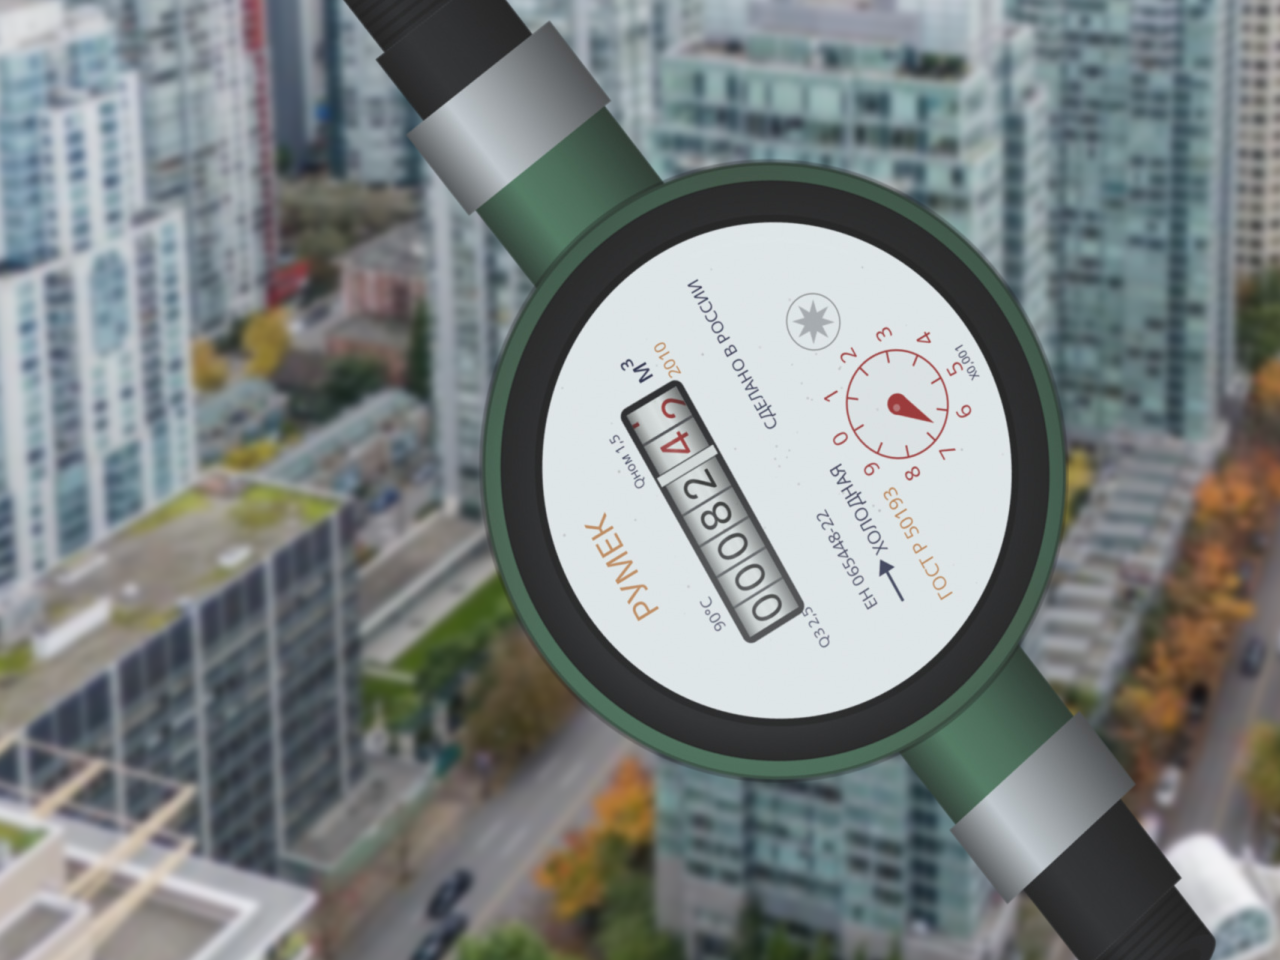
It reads 82.416 m³
